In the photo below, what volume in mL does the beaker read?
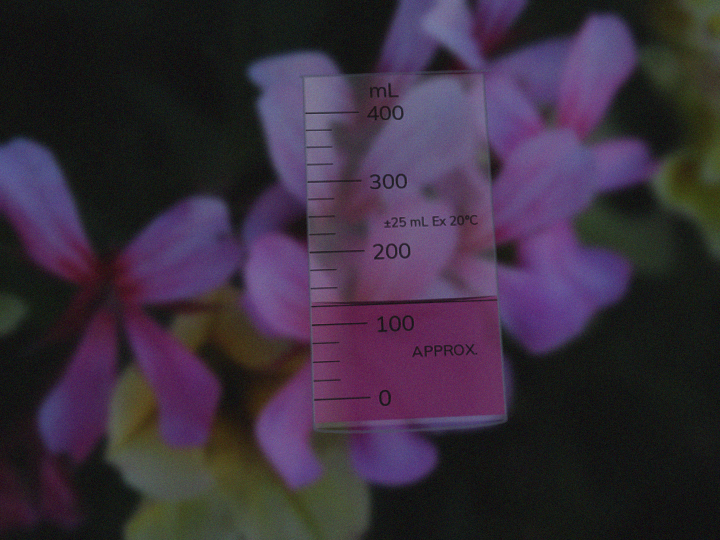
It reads 125 mL
